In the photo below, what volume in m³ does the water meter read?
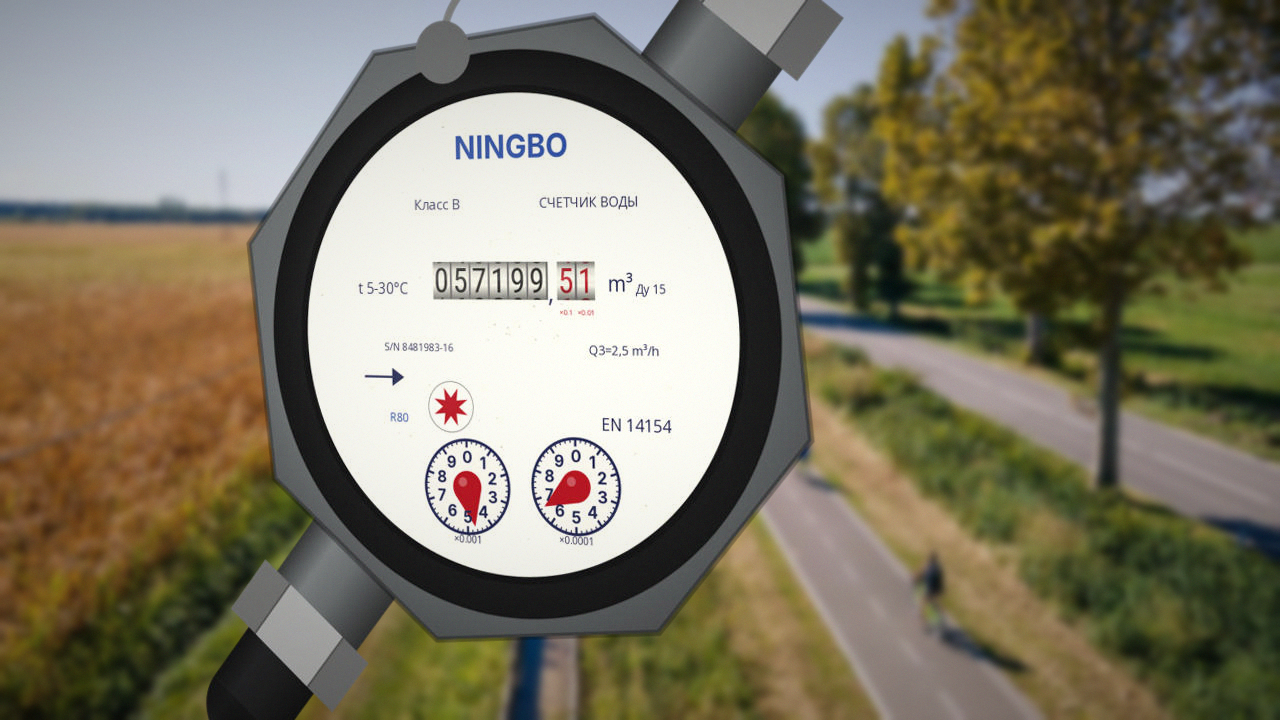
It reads 57199.5146 m³
